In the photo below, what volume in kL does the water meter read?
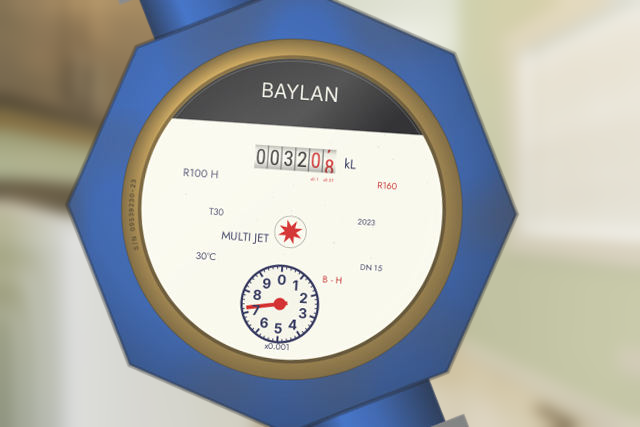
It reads 32.077 kL
